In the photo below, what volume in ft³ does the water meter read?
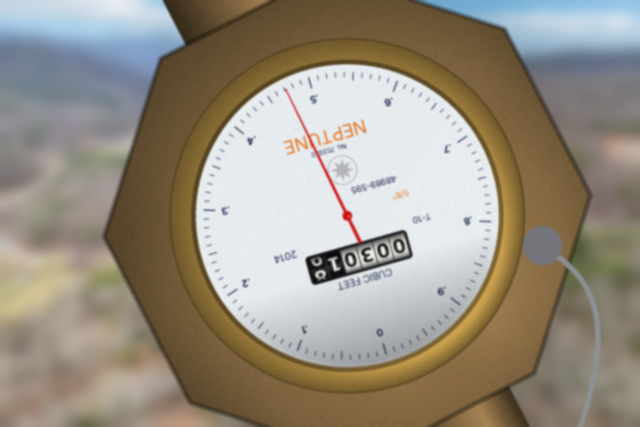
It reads 3018.47 ft³
